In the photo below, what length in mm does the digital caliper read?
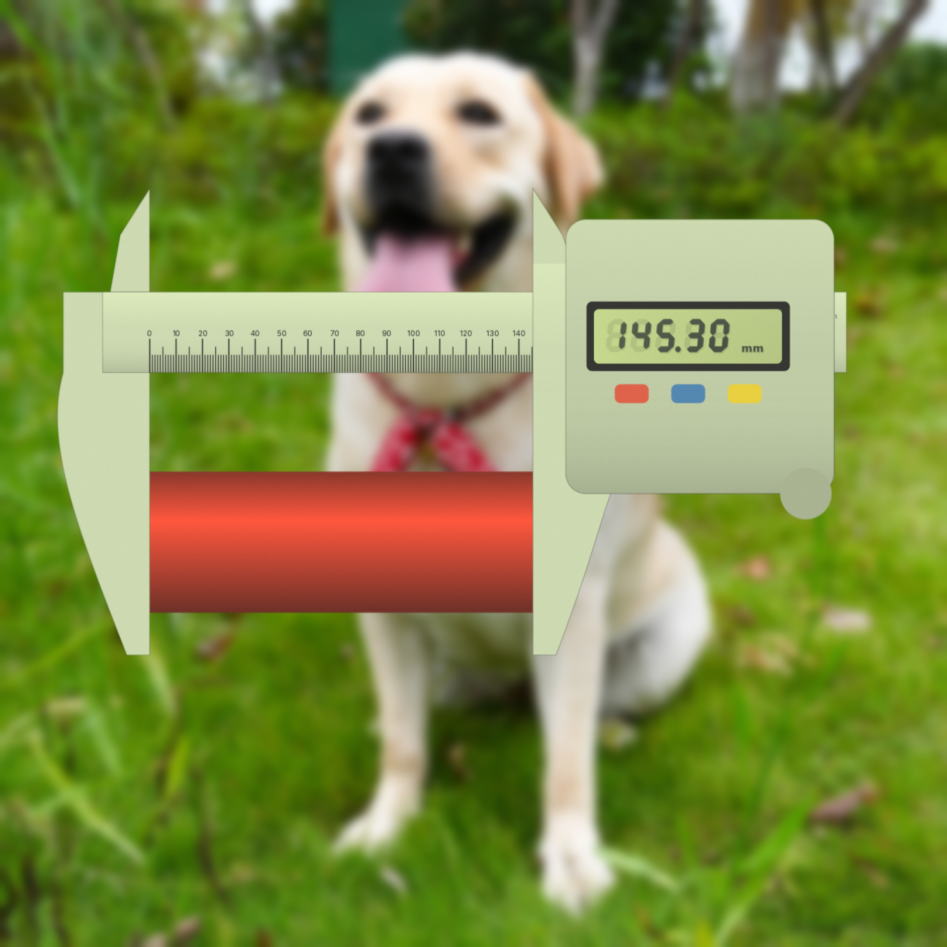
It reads 145.30 mm
